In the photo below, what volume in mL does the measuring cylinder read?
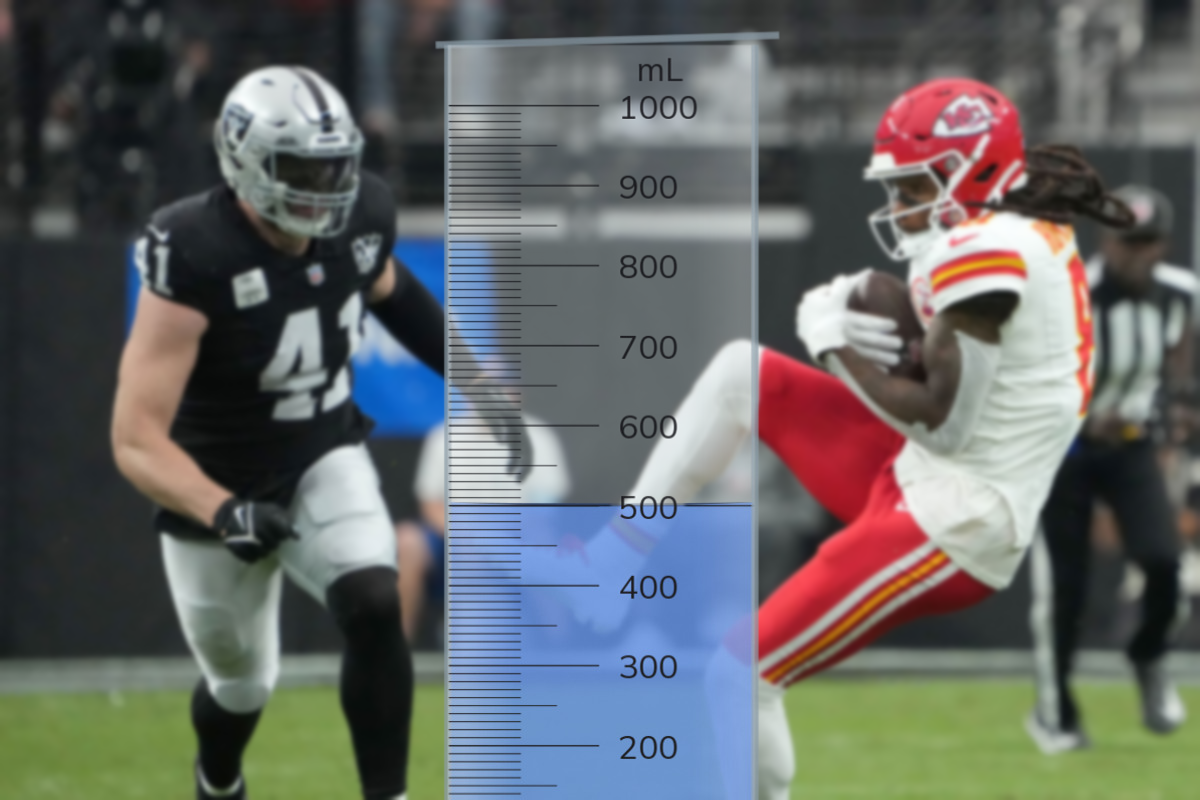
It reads 500 mL
